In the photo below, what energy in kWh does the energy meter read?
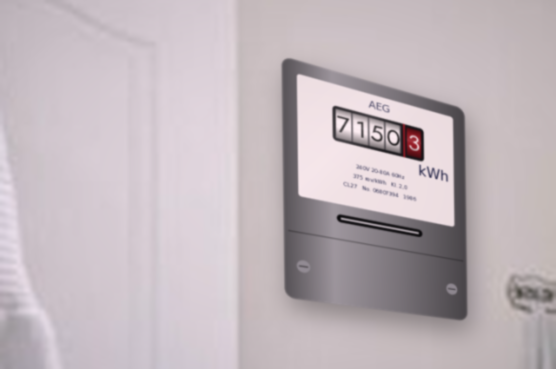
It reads 7150.3 kWh
